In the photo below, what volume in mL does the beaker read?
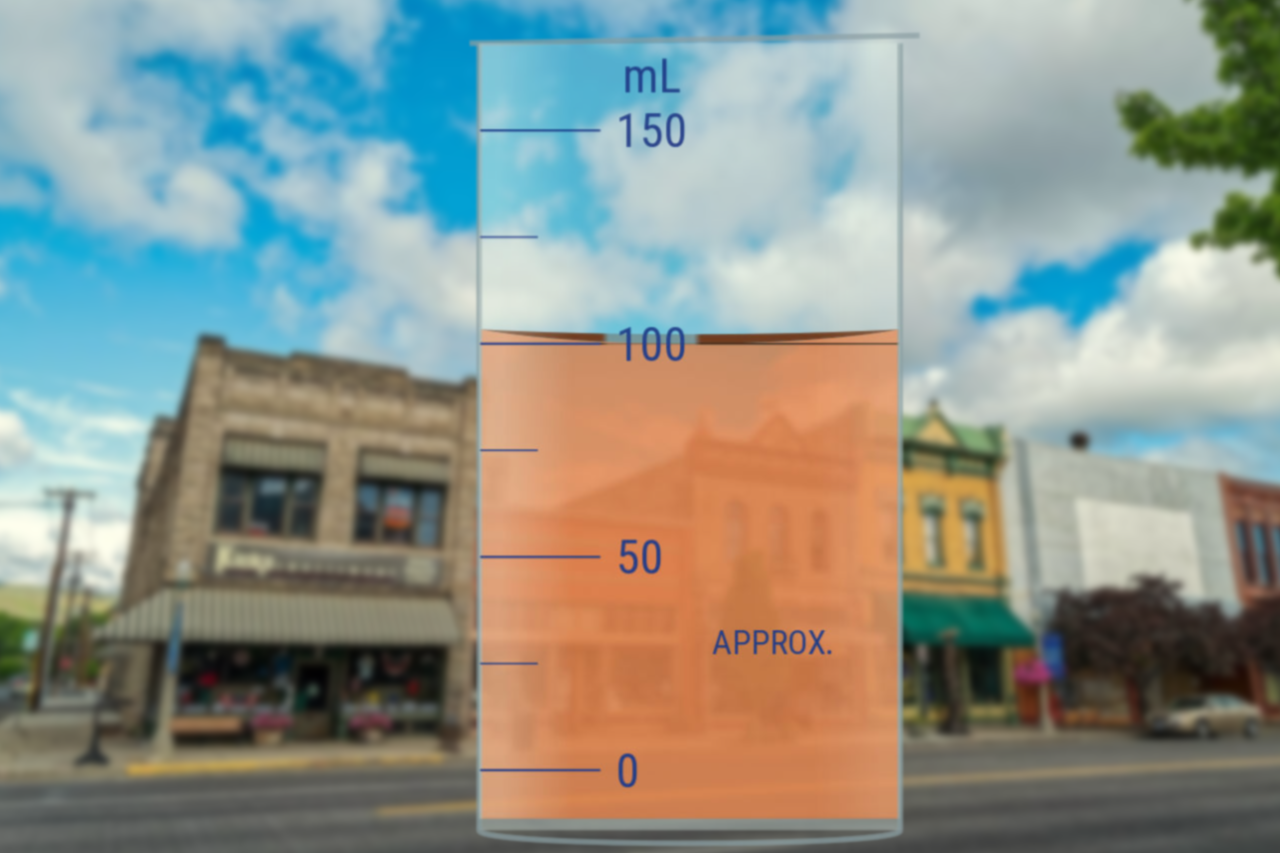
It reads 100 mL
